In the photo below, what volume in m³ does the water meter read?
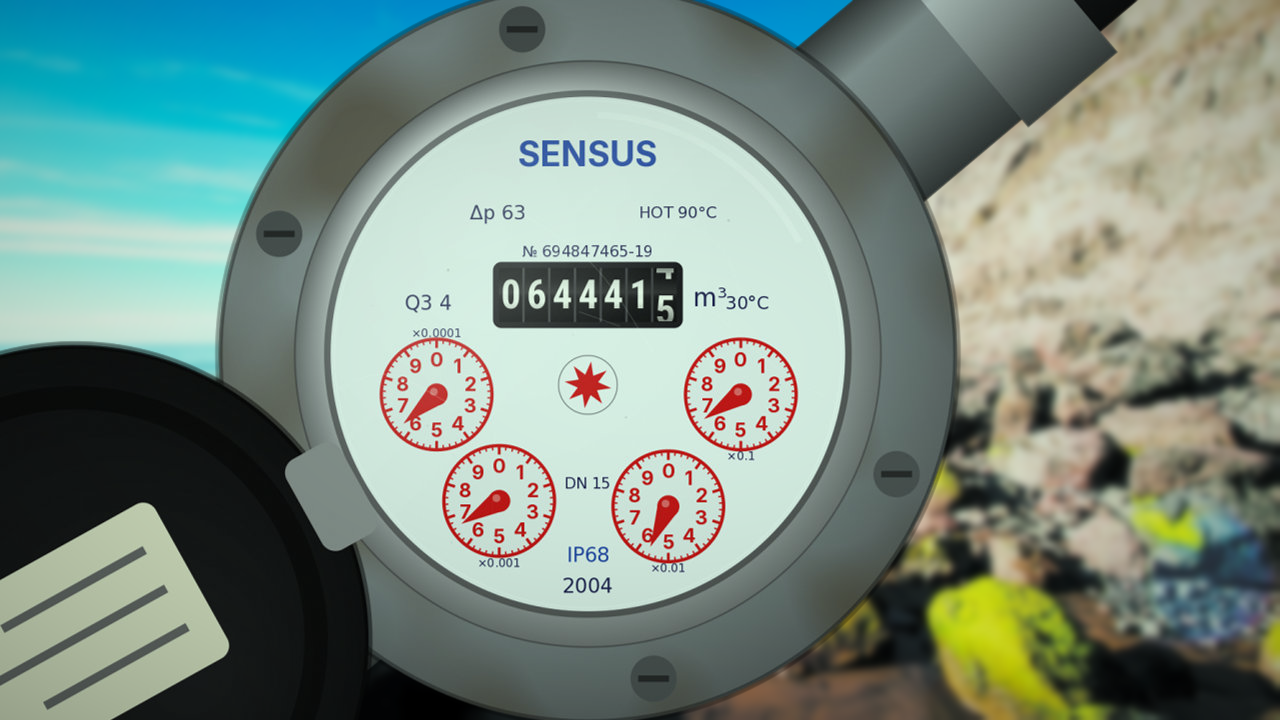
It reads 644414.6566 m³
